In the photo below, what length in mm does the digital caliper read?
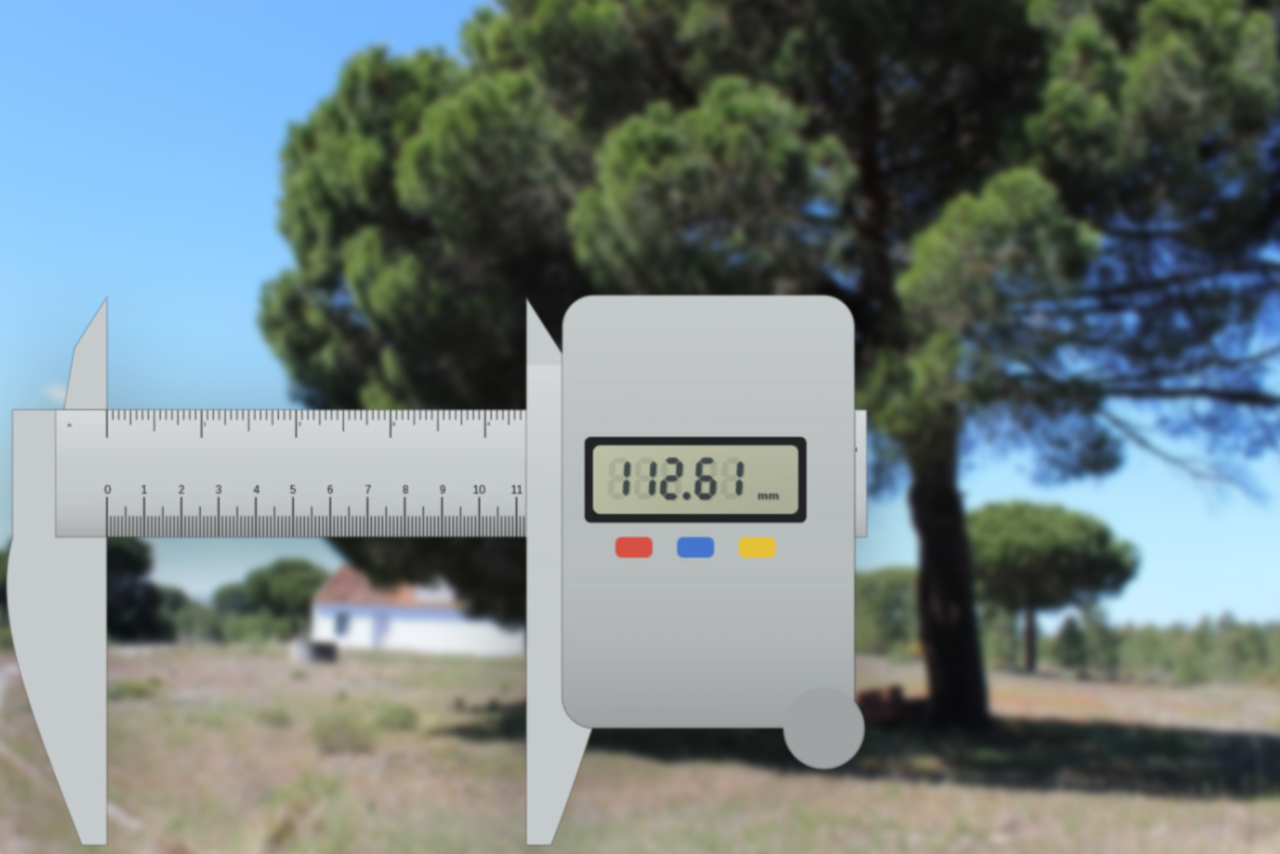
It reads 112.61 mm
